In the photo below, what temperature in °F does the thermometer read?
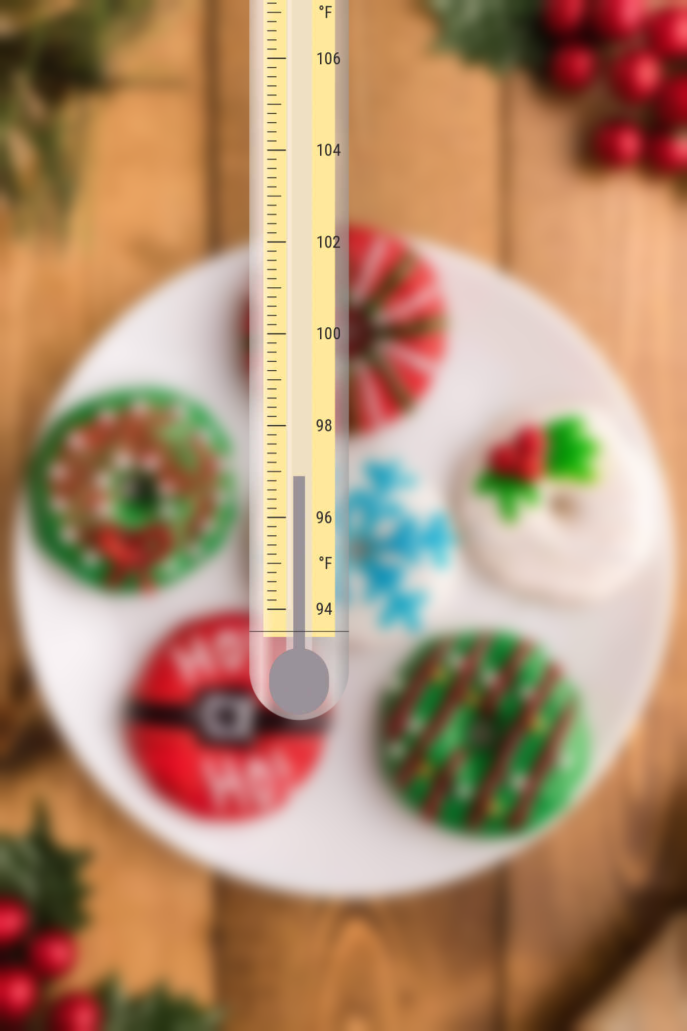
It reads 96.9 °F
